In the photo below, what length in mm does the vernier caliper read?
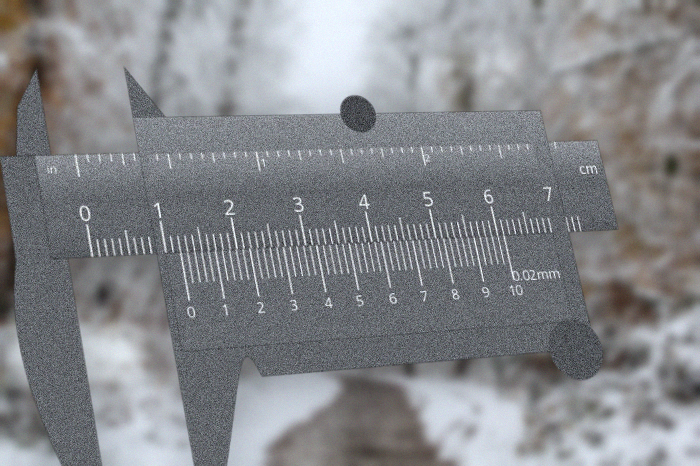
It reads 12.0 mm
